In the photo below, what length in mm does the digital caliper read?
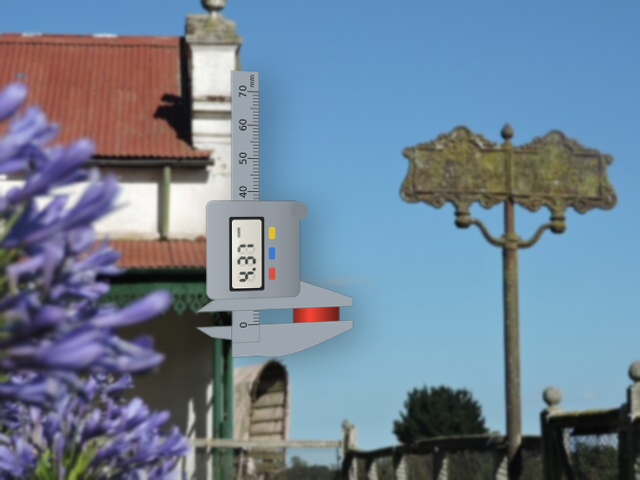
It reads 4.37 mm
